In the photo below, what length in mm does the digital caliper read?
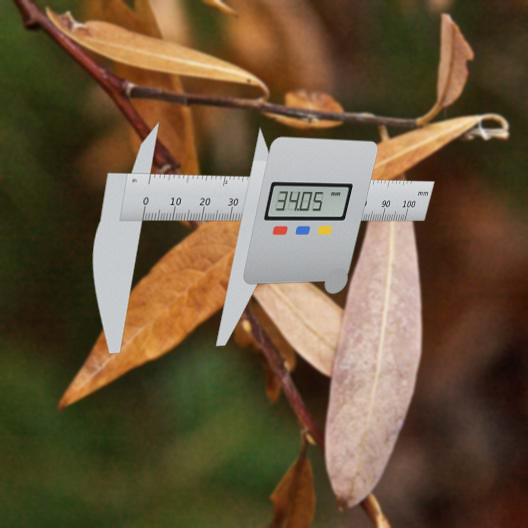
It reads 34.05 mm
